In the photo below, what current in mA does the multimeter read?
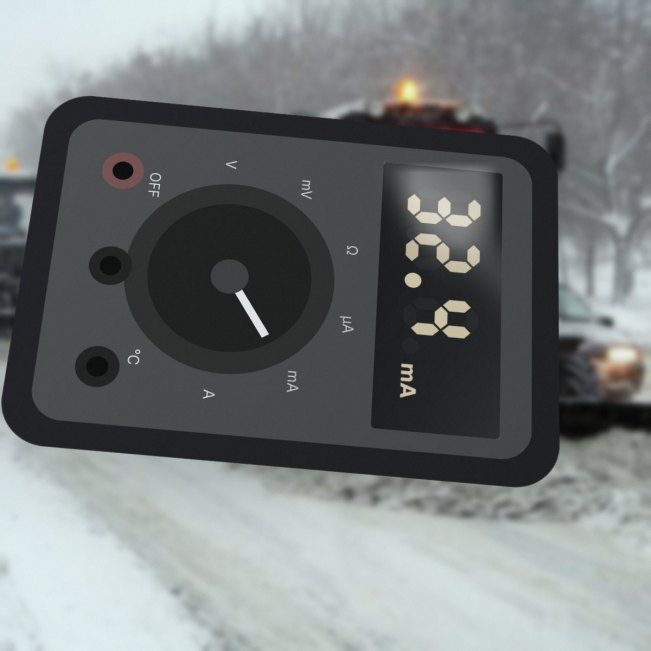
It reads 32.4 mA
